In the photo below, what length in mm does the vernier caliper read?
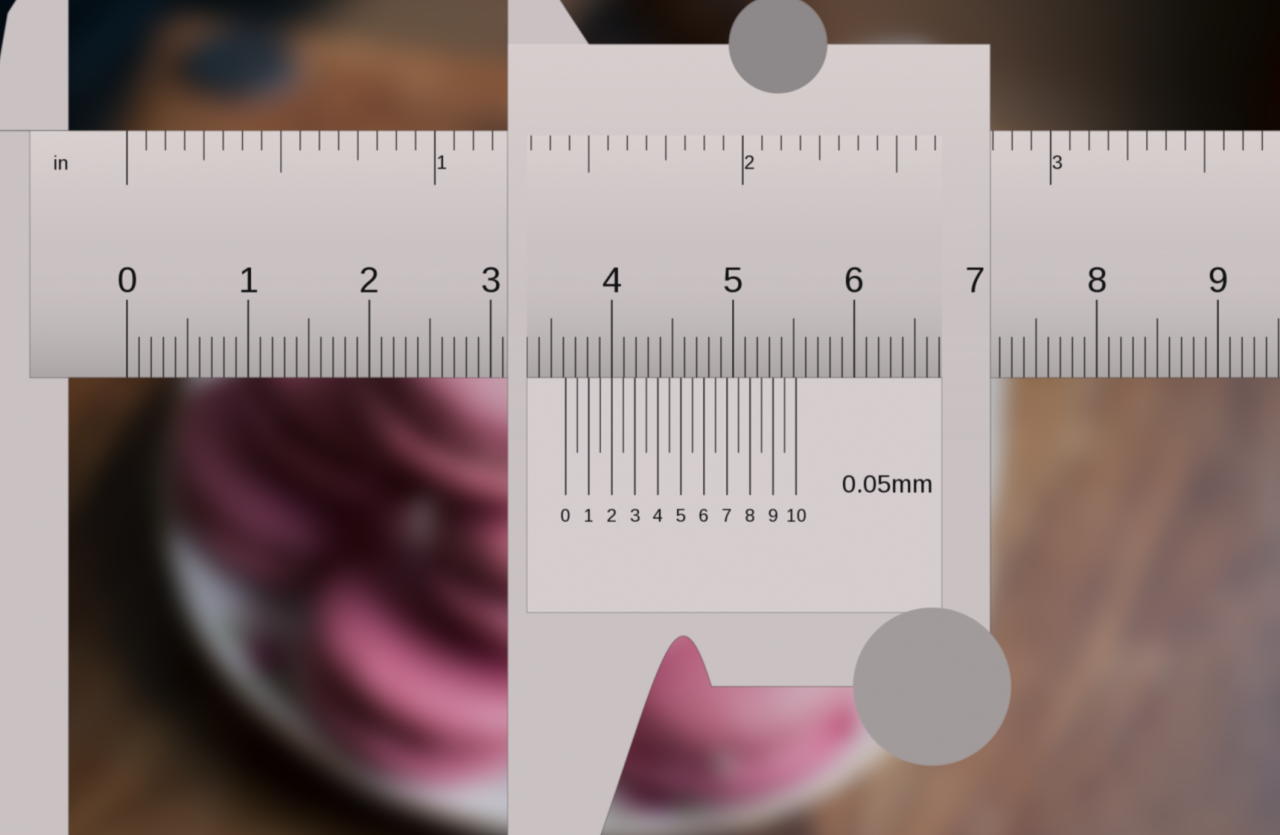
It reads 36.2 mm
